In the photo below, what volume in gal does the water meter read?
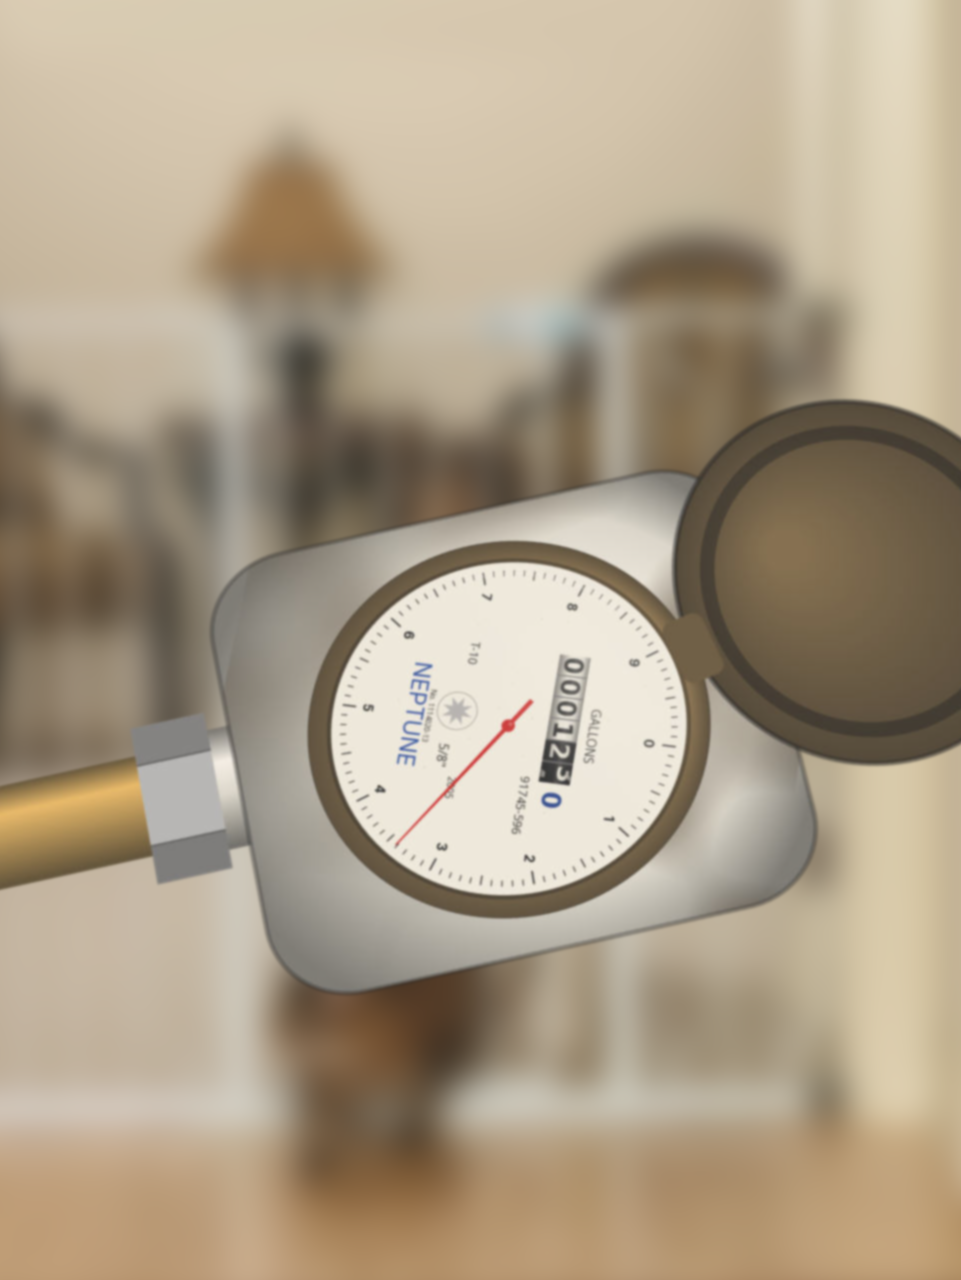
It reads 1233.4 gal
